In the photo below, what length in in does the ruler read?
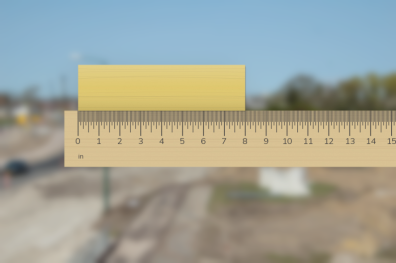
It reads 8 in
